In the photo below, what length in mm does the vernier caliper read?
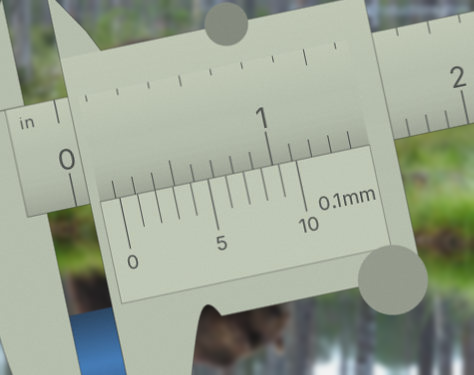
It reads 2.2 mm
